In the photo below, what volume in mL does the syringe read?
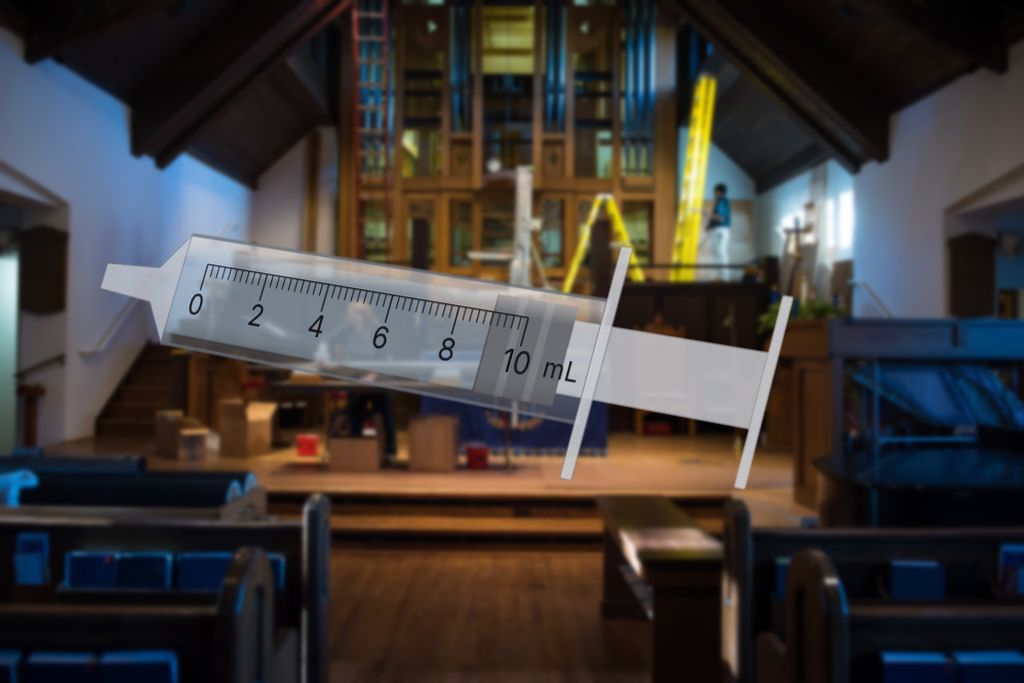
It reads 9 mL
